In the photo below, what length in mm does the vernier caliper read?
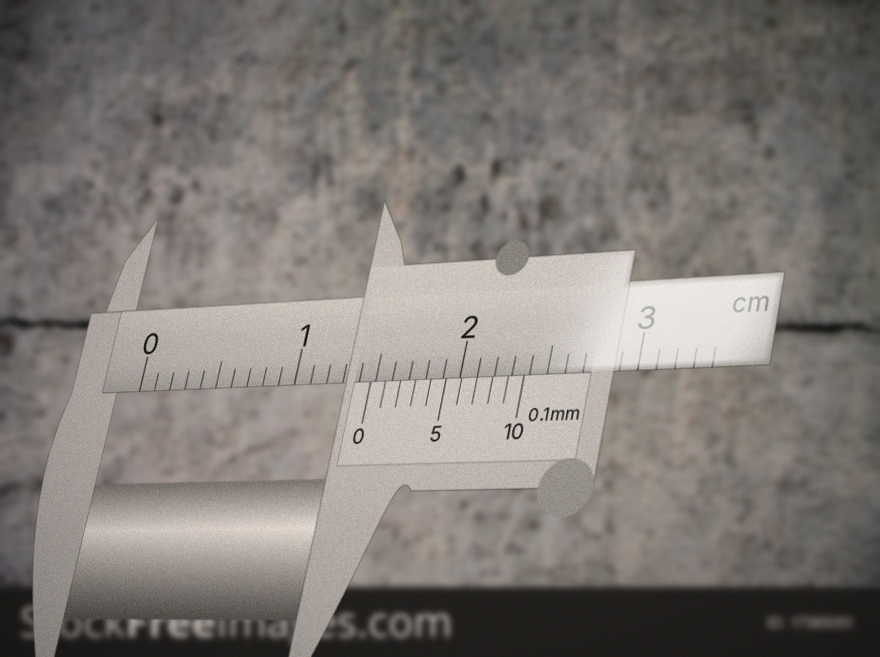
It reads 14.7 mm
